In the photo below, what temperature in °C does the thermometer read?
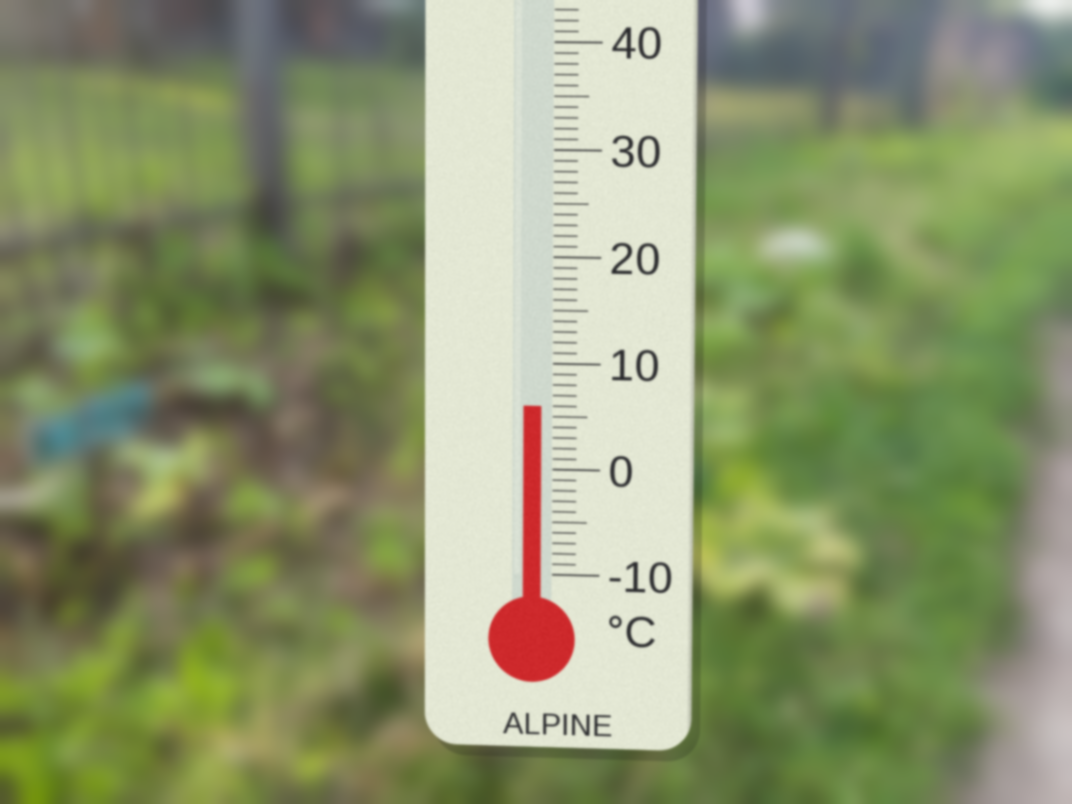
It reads 6 °C
